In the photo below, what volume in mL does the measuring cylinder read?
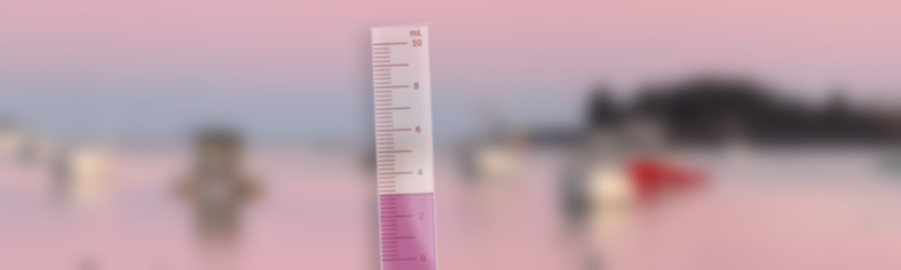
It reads 3 mL
